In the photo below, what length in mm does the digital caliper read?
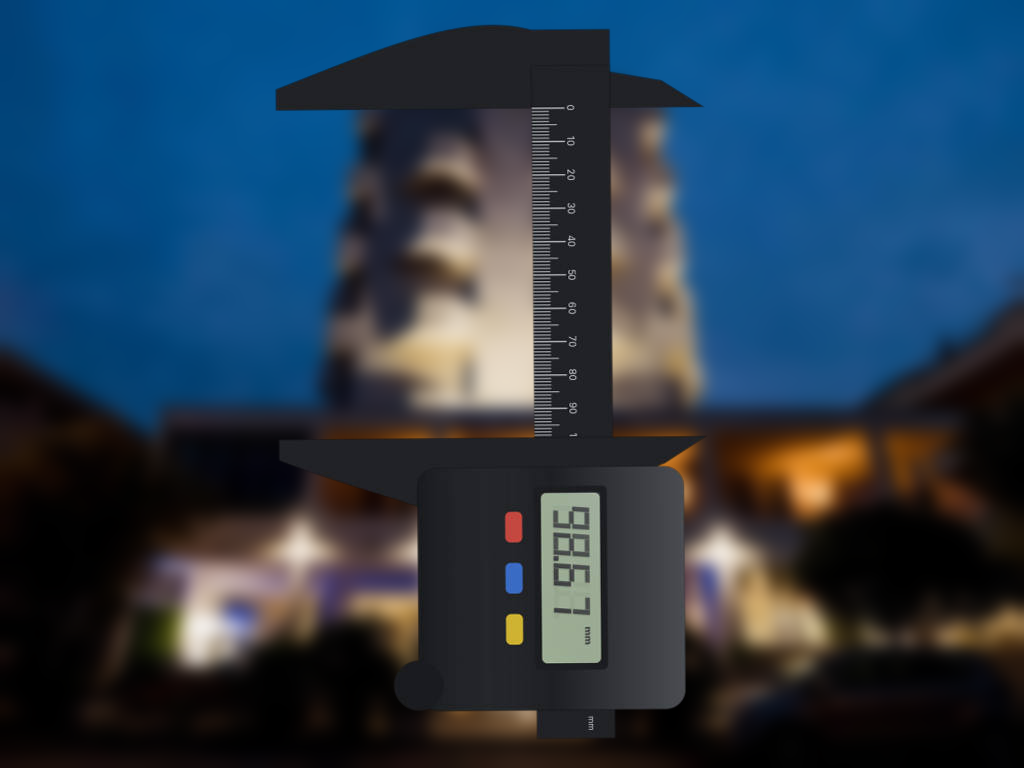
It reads 98.67 mm
